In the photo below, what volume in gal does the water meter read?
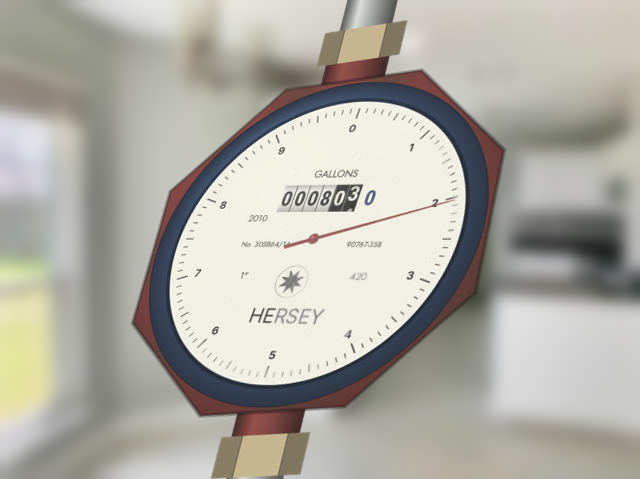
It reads 8032.0 gal
